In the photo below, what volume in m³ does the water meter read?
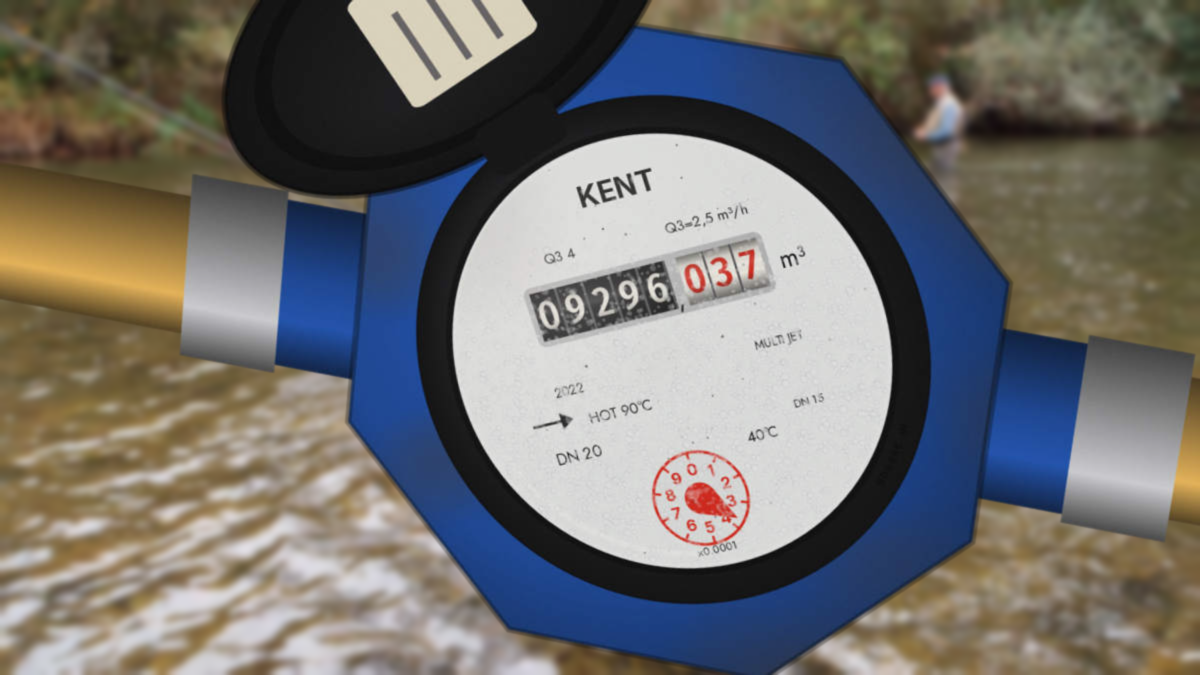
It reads 9296.0373 m³
